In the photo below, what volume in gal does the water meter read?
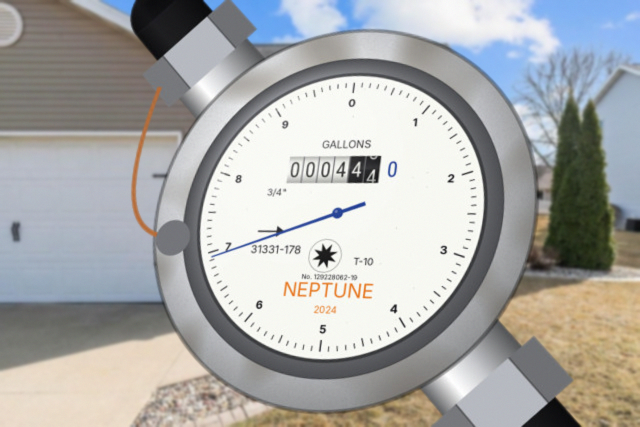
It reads 4436.9 gal
